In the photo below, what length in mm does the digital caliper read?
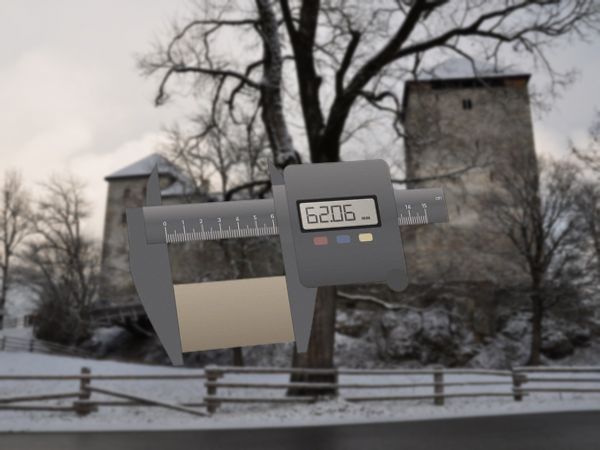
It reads 62.06 mm
